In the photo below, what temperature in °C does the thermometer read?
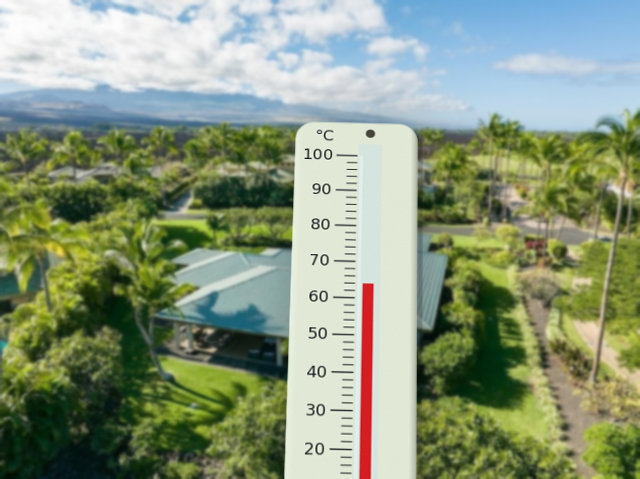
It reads 64 °C
